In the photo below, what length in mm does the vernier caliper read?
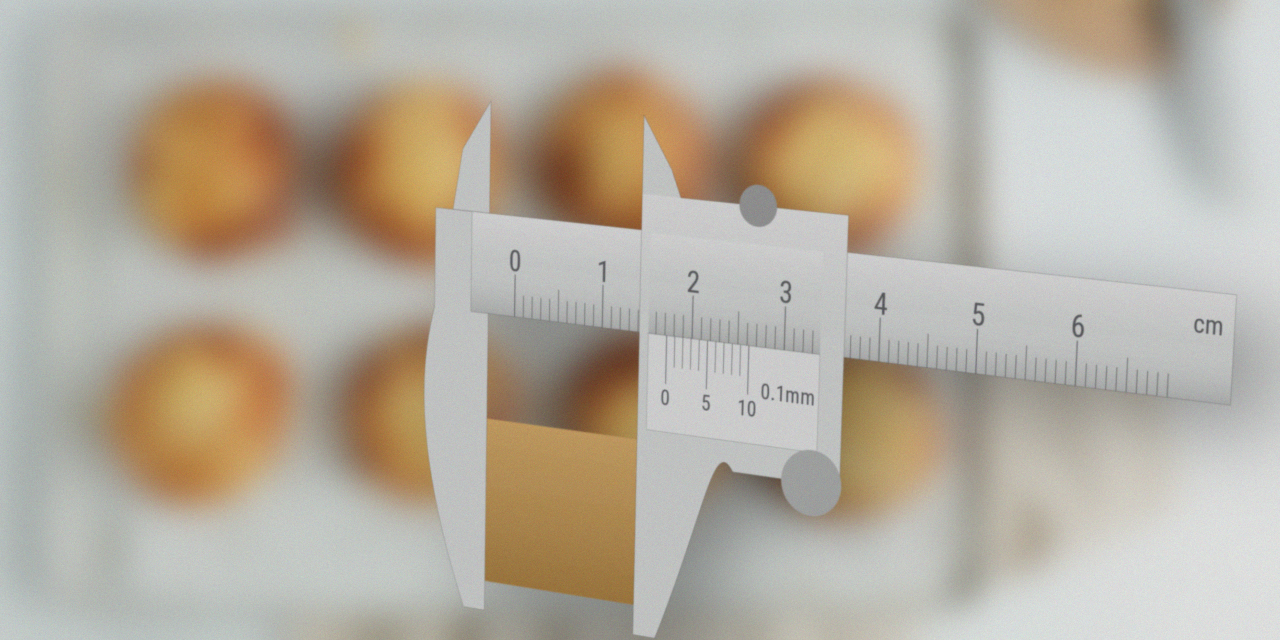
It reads 17.2 mm
